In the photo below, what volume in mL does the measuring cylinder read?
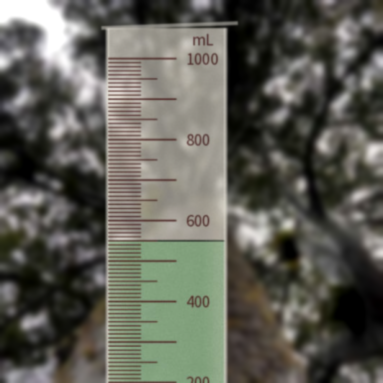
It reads 550 mL
